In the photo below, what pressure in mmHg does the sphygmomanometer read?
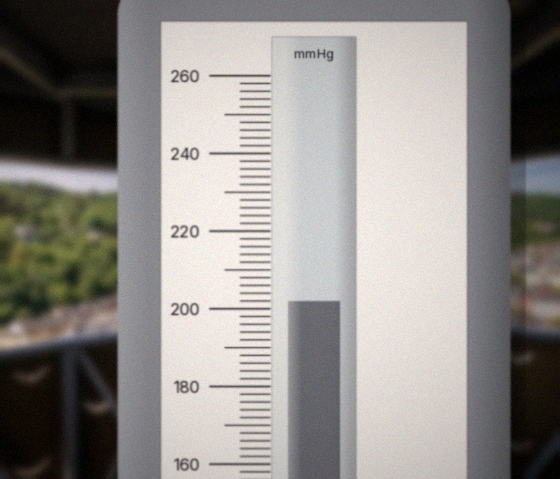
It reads 202 mmHg
